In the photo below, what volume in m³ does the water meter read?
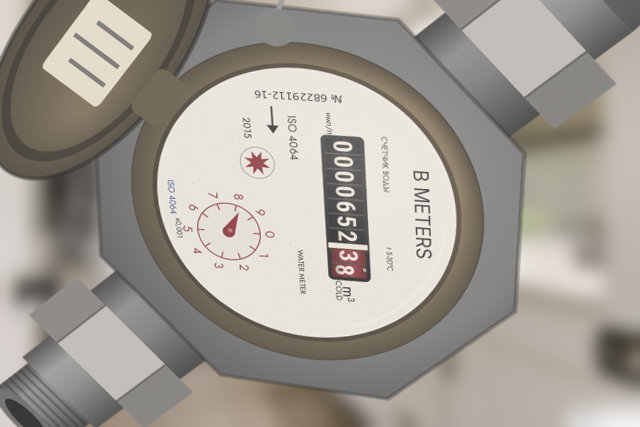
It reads 652.378 m³
